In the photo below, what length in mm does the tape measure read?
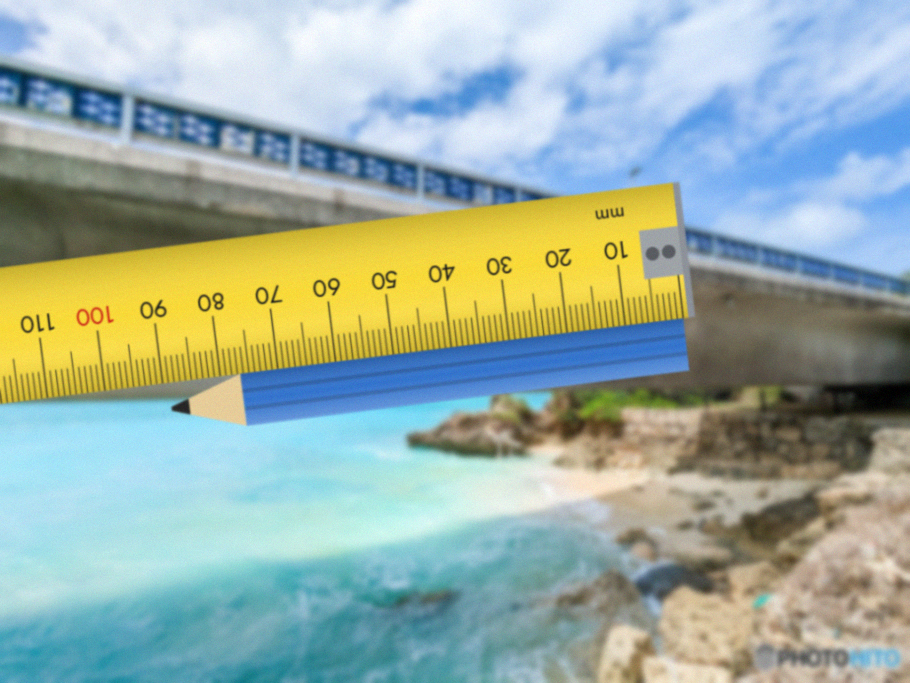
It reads 89 mm
